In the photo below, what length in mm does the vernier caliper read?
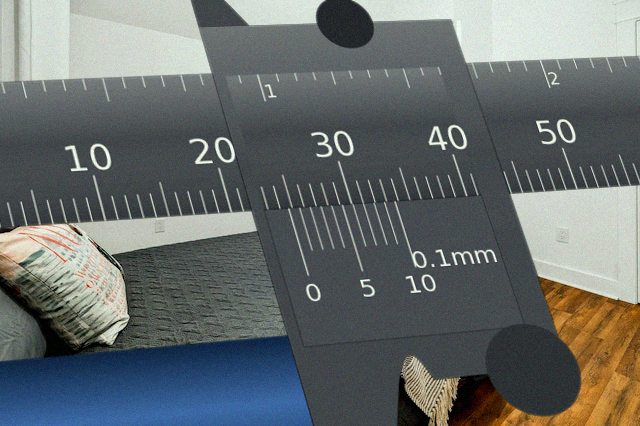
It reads 24.7 mm
